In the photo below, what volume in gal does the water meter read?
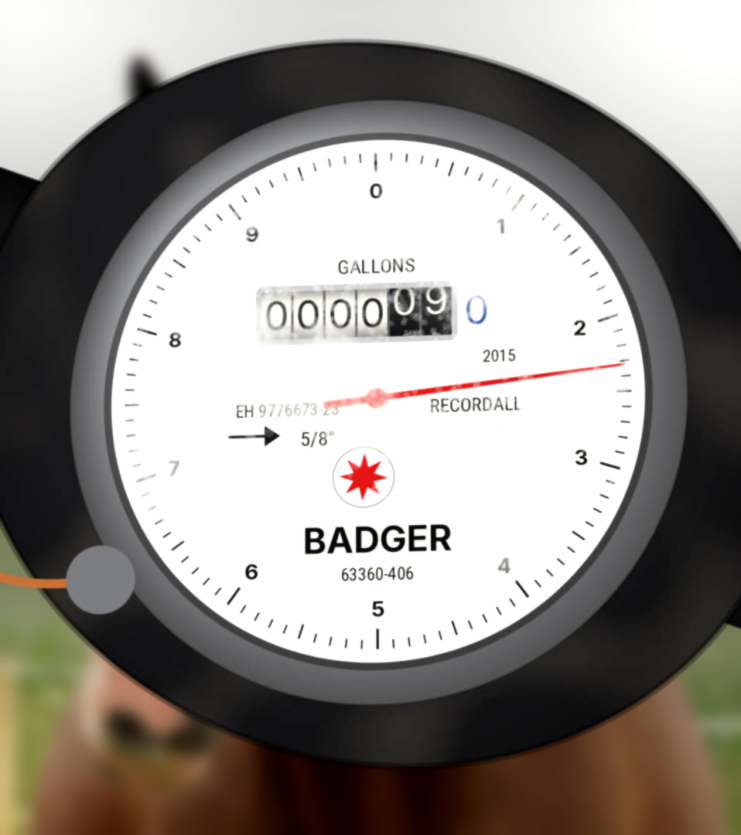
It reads 92.3 gal
